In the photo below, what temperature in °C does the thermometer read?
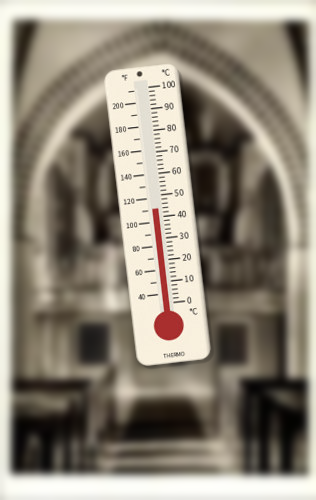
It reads 44 °C
